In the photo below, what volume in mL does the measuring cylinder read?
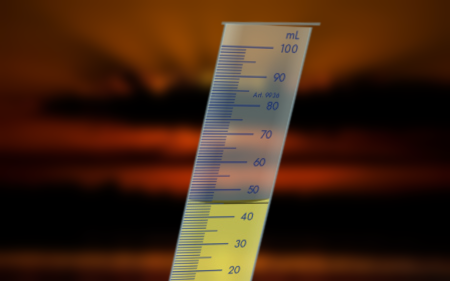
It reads 45 mL
